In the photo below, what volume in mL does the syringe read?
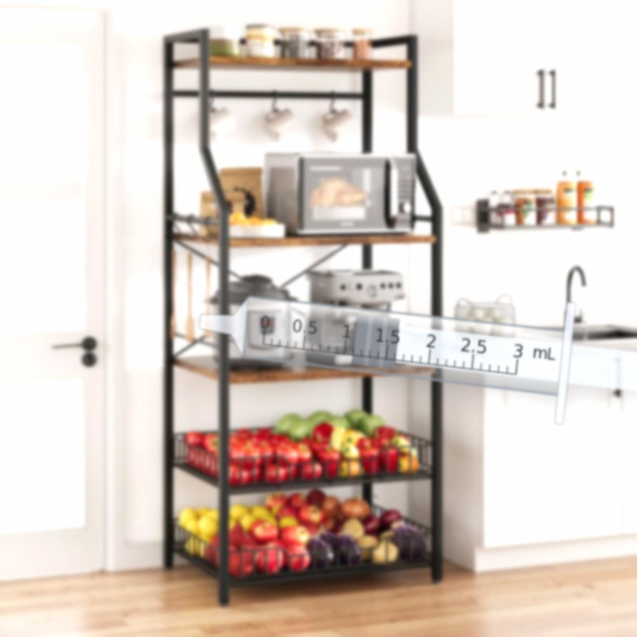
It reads 1.1 mL
